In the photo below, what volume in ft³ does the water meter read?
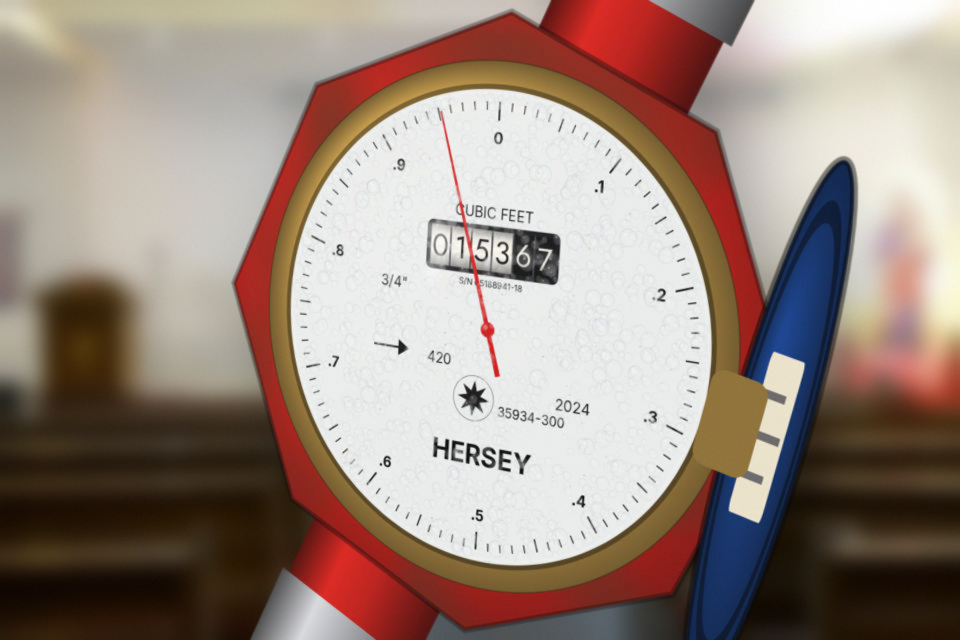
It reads 15366.95 ft³
